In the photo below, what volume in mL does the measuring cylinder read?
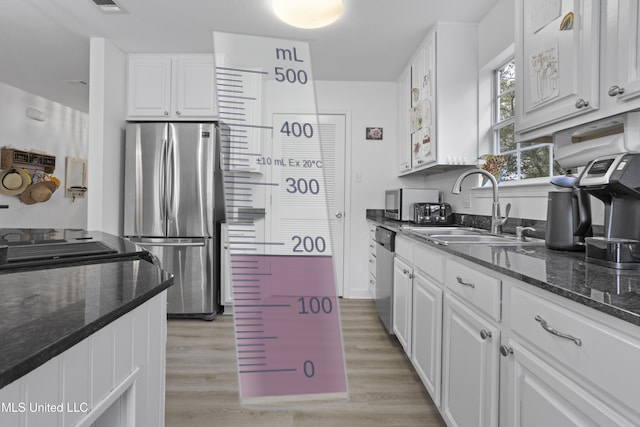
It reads 180 mL
